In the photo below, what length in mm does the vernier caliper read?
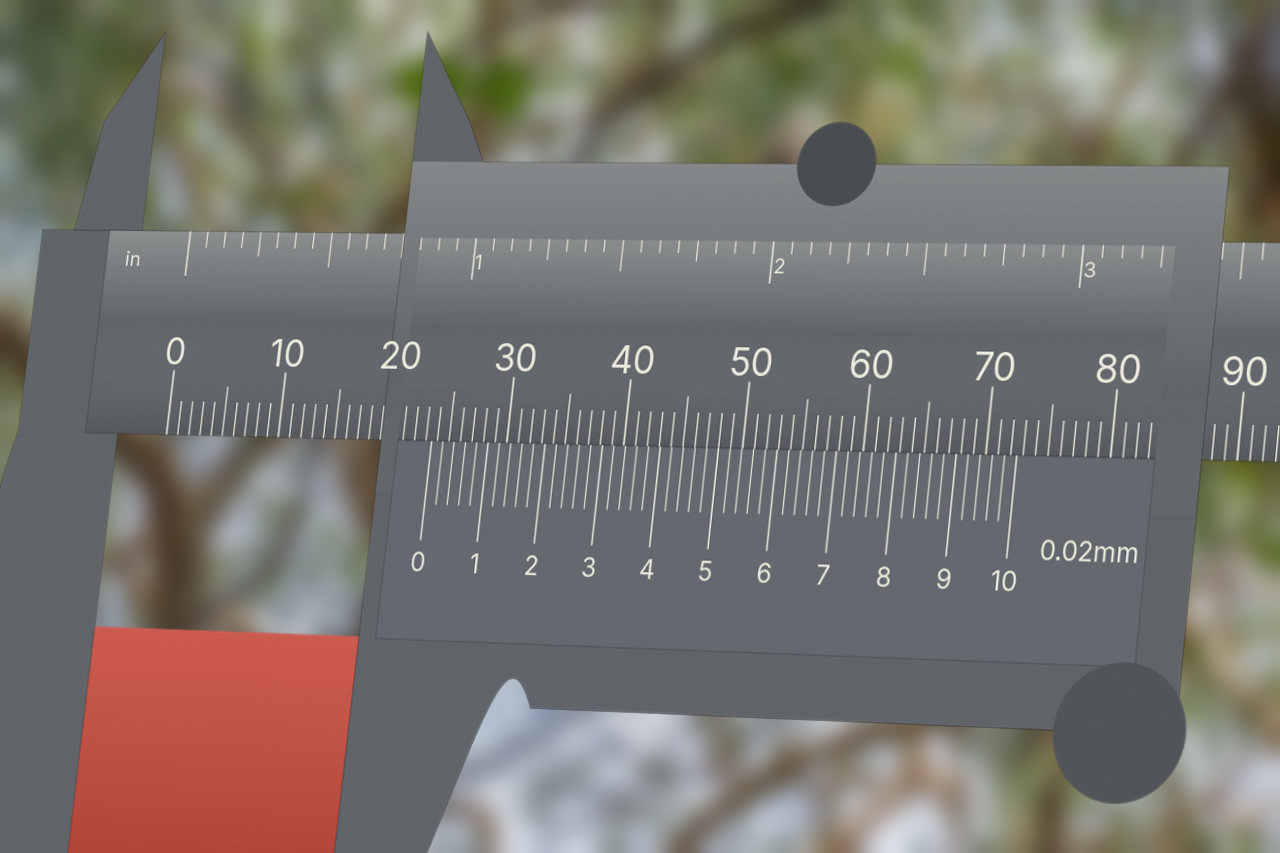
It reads 23.5 mm
